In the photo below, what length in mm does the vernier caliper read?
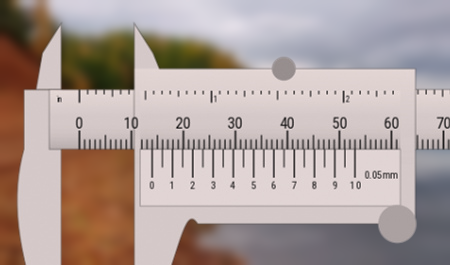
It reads 14.0 mm
